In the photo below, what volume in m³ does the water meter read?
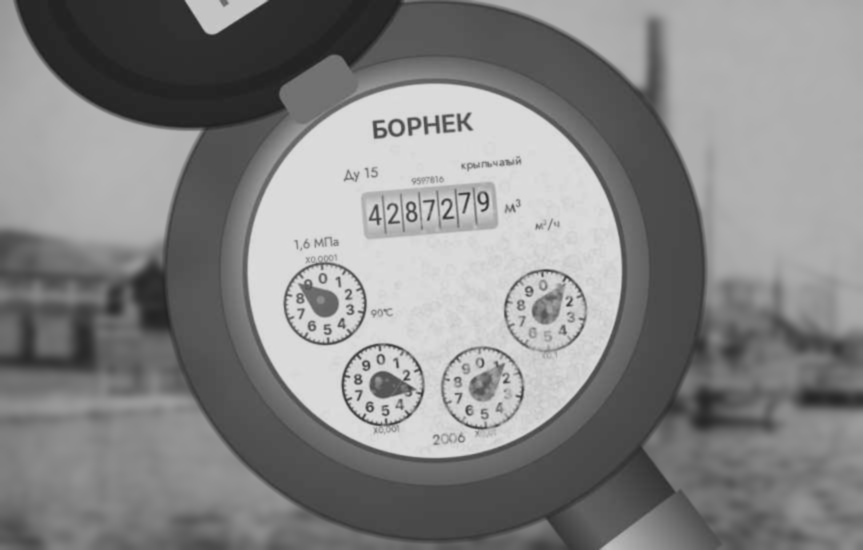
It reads 4287279.1128 m³
